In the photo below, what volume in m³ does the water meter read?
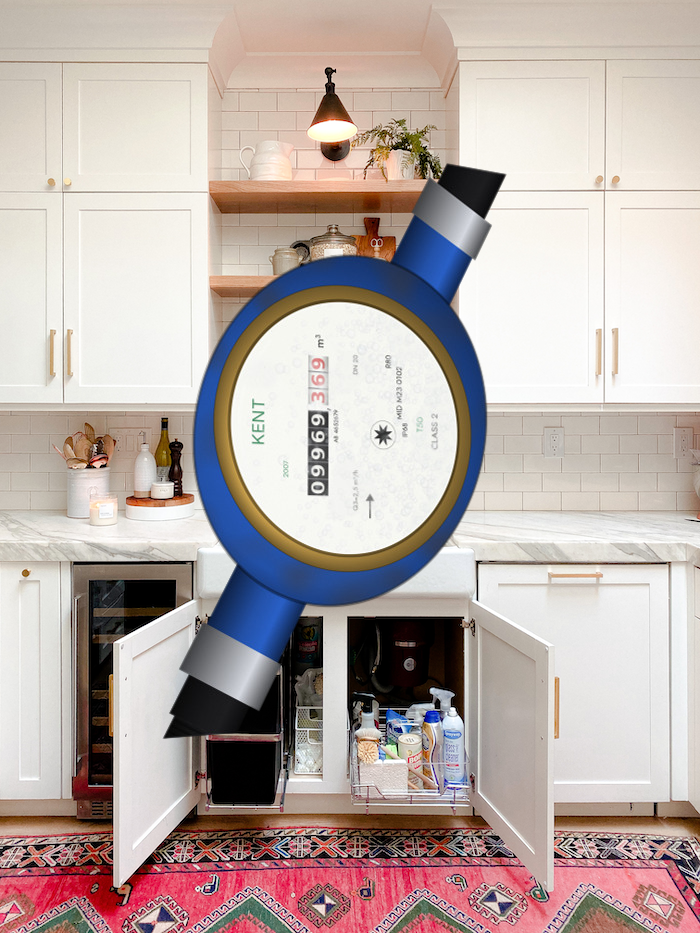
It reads 9969.369 m³
